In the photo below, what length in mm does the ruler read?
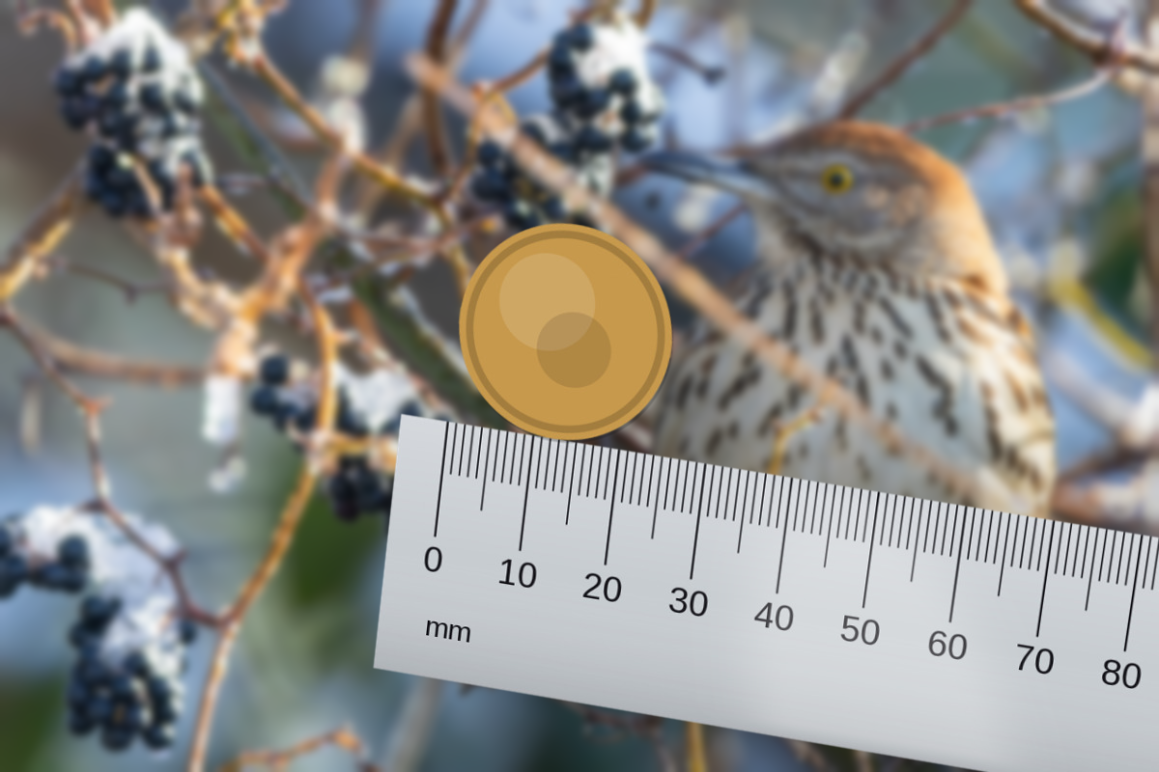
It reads 24.5 mm
